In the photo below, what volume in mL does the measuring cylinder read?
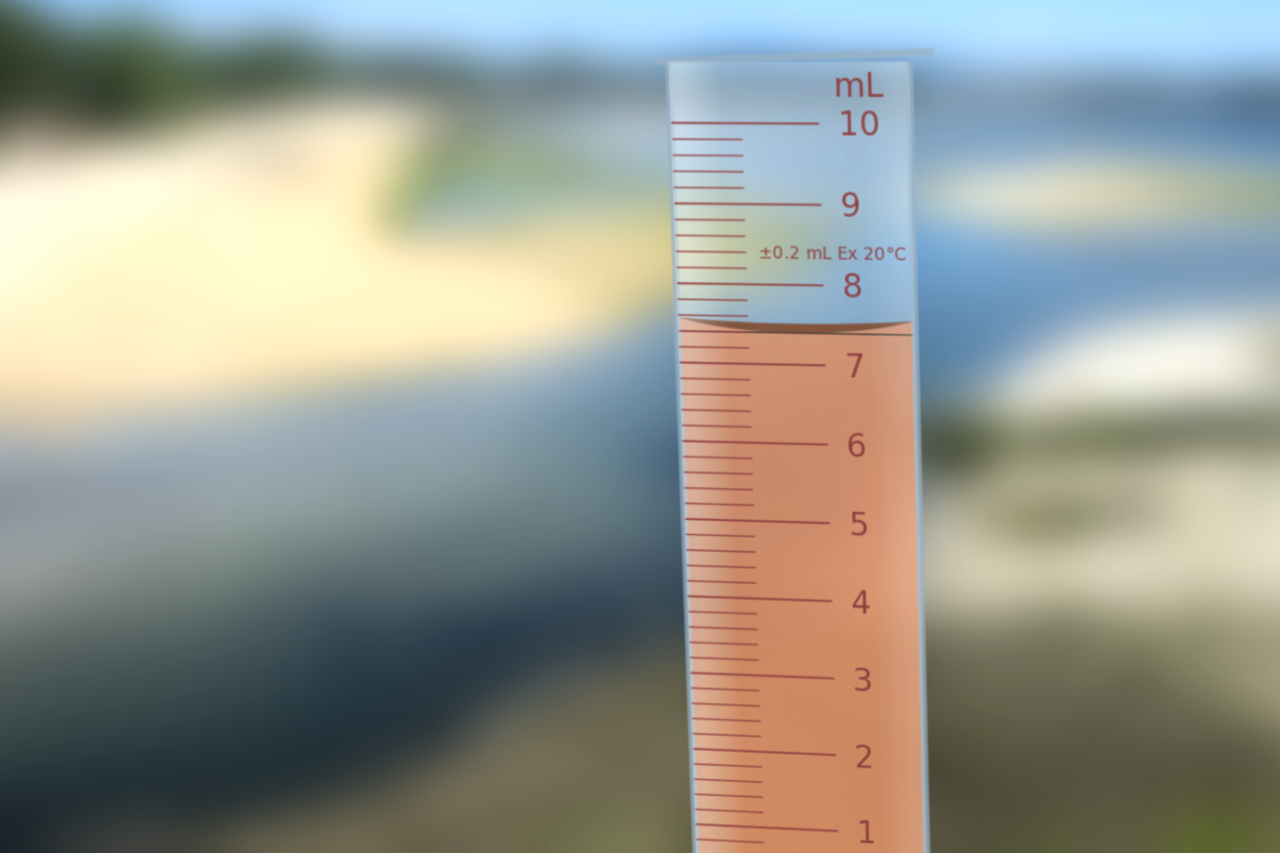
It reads 7.4 mL
